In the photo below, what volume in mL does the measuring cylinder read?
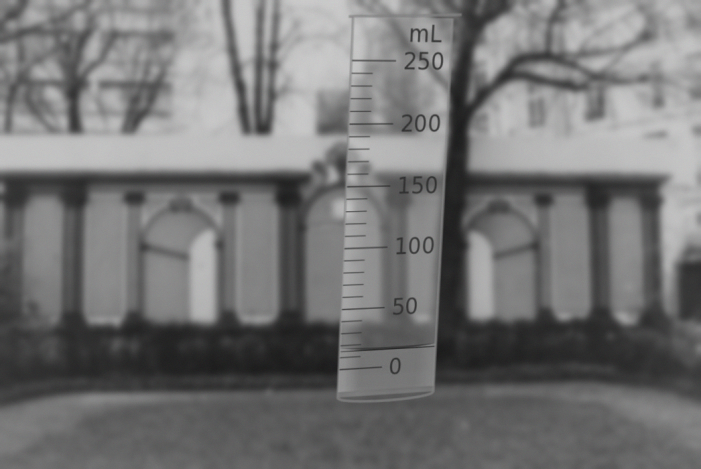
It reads 15 mL
